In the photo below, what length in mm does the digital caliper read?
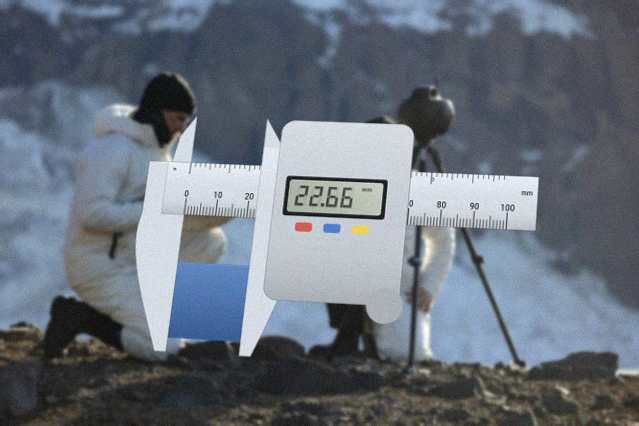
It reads 22.66 mm
